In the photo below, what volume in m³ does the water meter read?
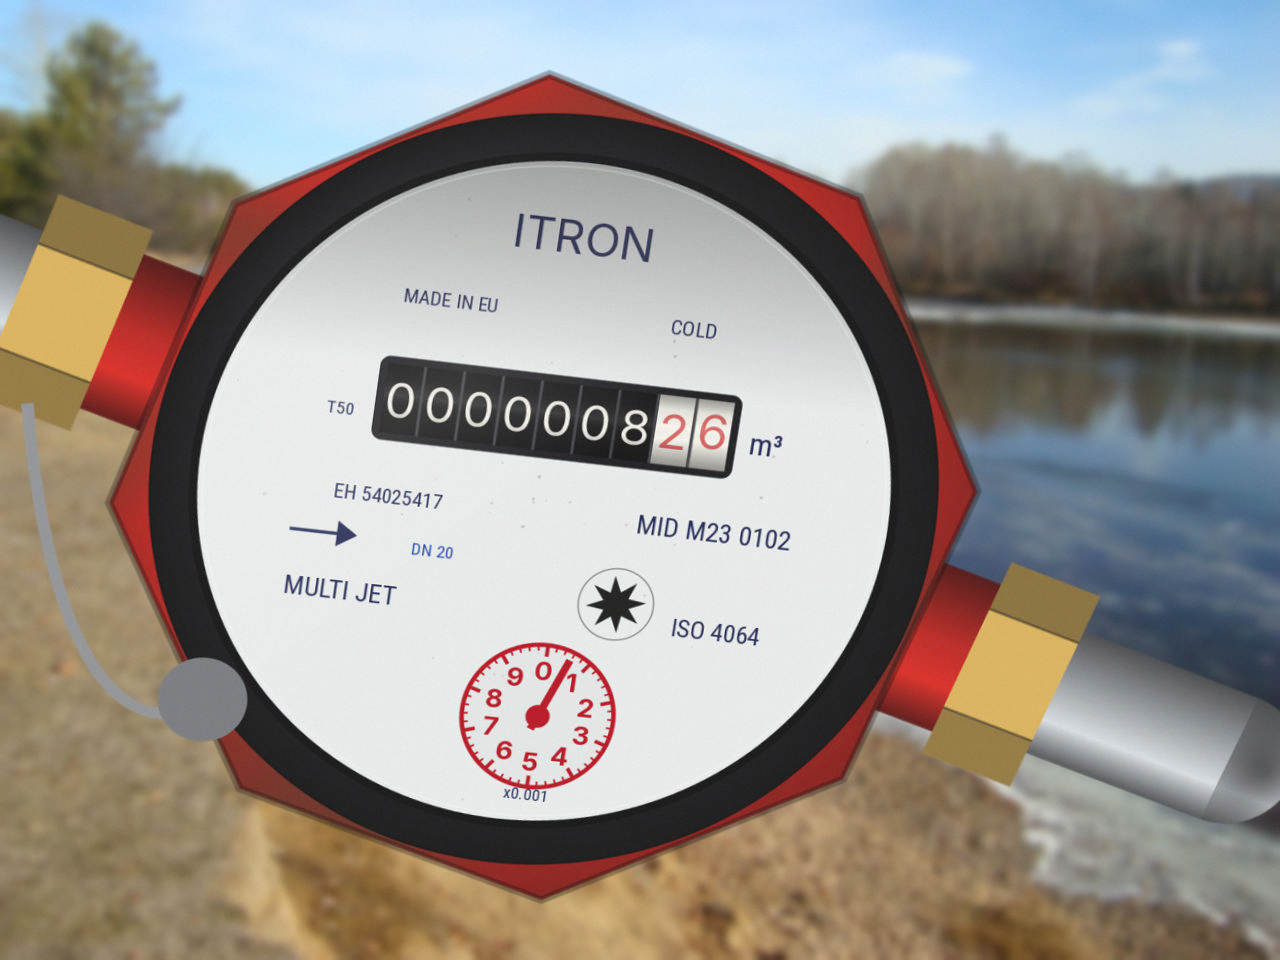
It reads 8.260 m³
